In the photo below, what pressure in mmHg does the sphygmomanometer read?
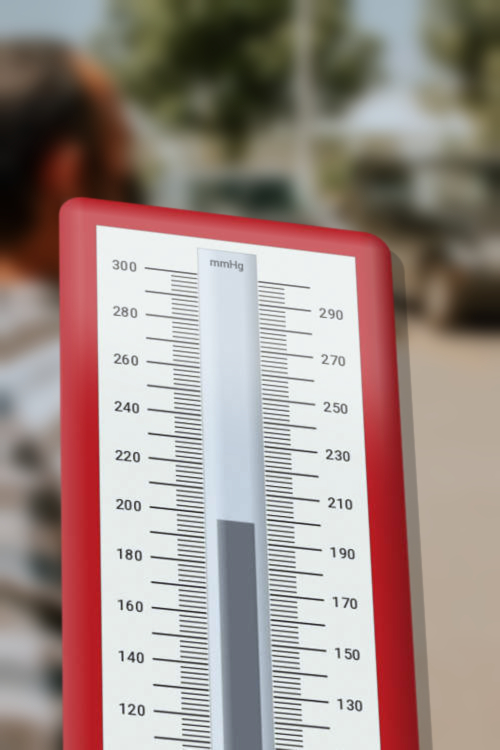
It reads 198 mmHg
